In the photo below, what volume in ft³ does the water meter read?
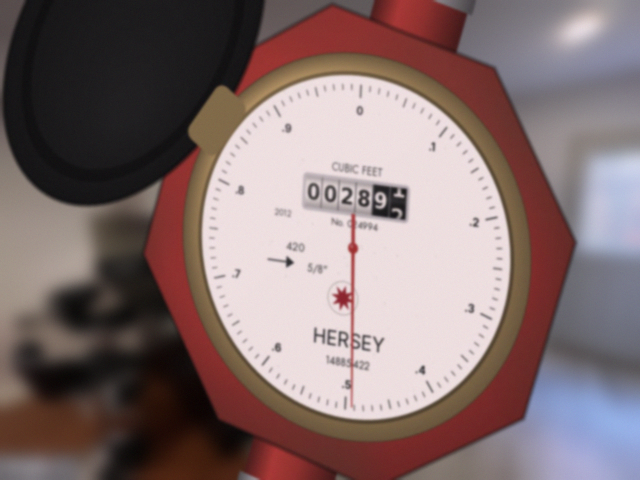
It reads 2891.49 ft³
